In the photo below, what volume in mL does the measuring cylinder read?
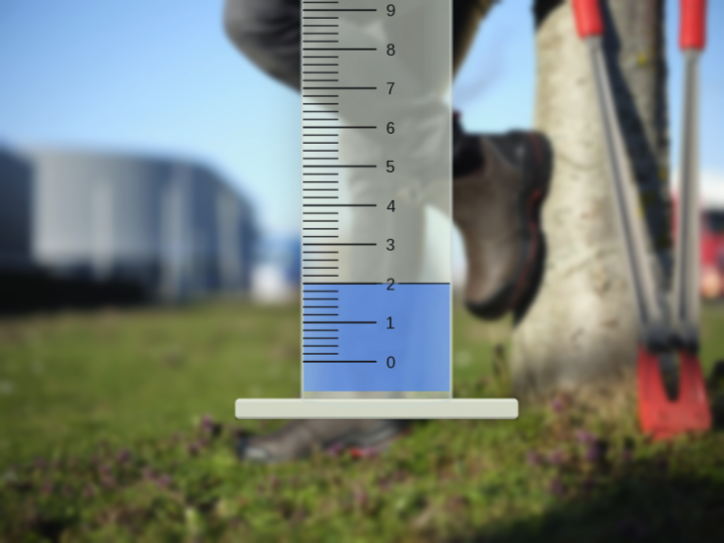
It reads 2 mL
